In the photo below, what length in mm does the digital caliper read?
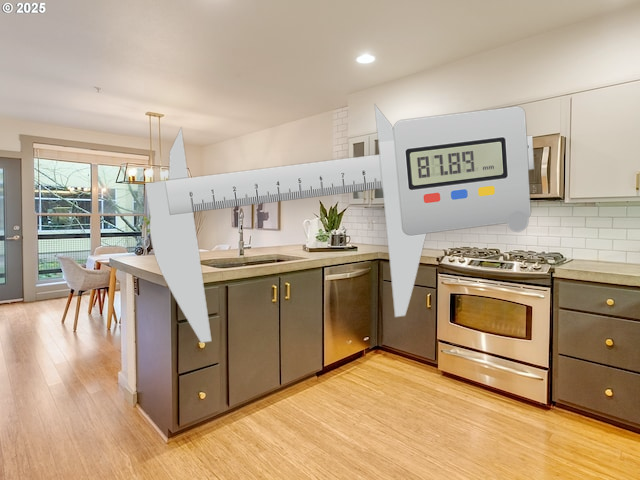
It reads 87.89 mm
